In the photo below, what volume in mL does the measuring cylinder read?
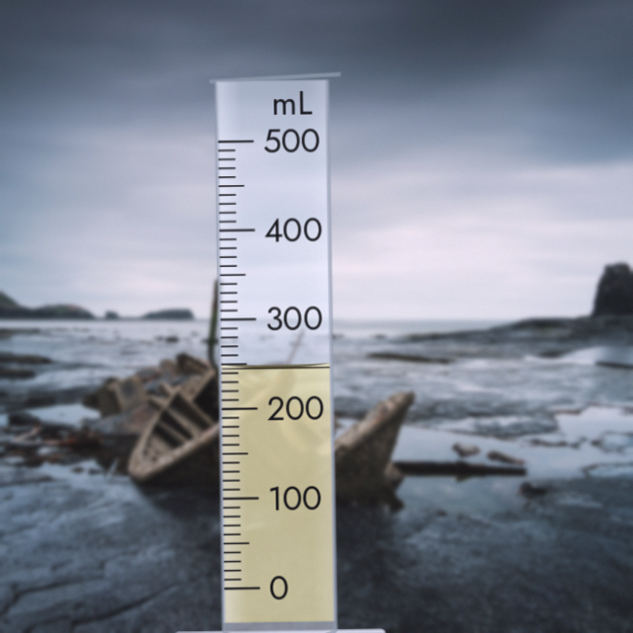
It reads 245 mL
